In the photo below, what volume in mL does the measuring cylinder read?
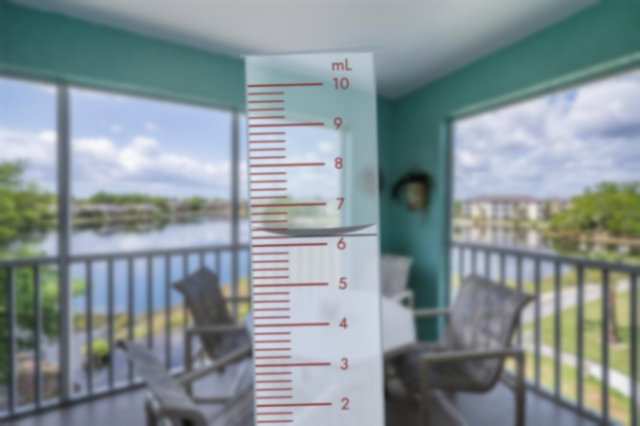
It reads 6.2 mL
